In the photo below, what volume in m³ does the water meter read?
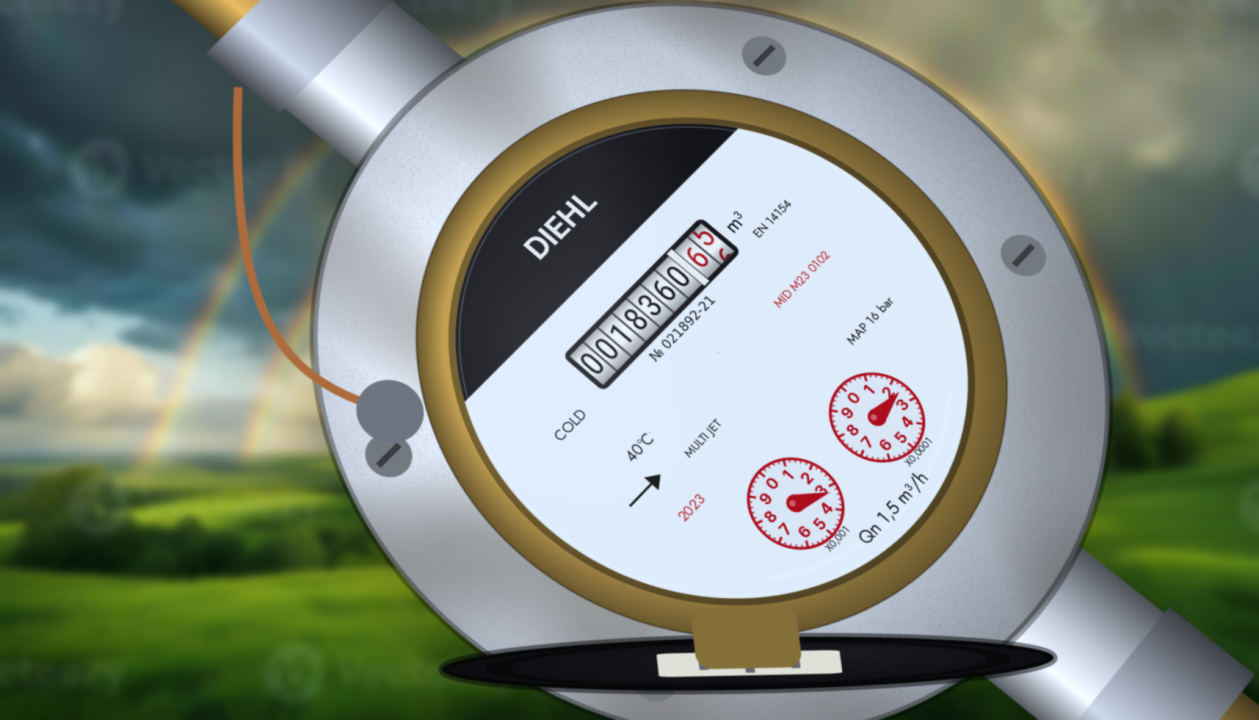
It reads 18360.6532 m³
